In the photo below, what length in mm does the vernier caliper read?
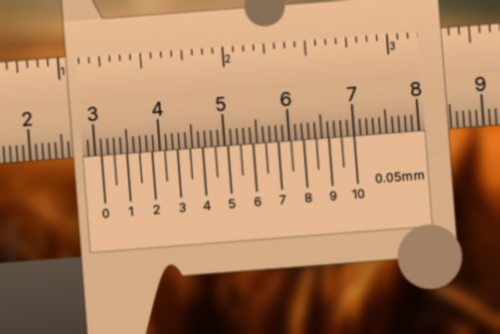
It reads 31.0 mm
